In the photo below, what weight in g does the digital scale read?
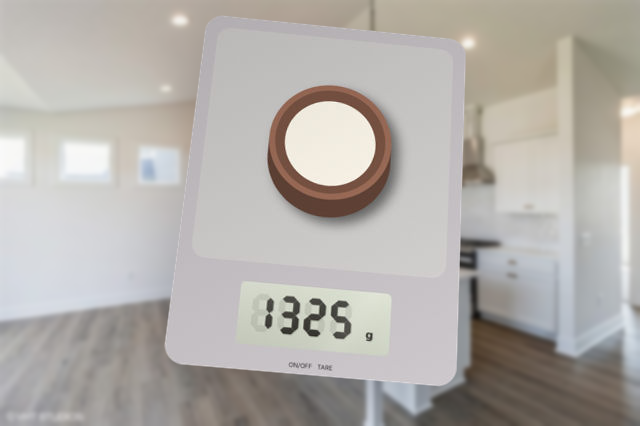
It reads 1325 g
